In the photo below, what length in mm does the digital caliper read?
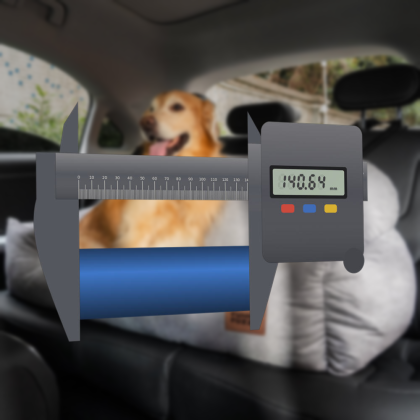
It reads 140.64 mm
